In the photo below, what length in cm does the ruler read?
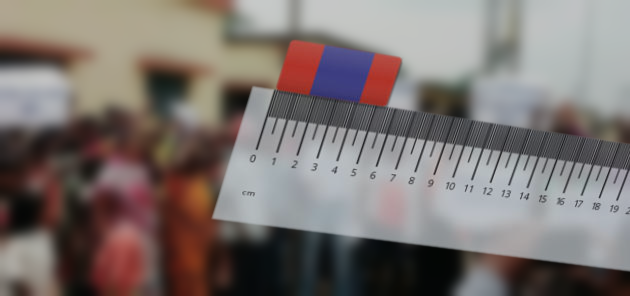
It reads 5.5 cm
